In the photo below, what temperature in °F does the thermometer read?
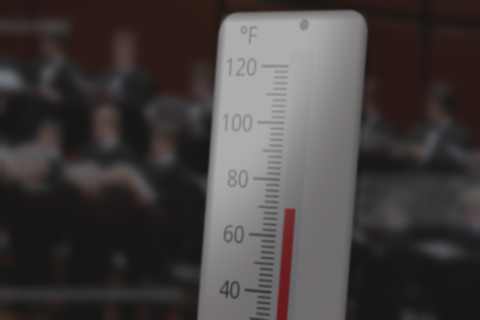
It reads 70 °F
